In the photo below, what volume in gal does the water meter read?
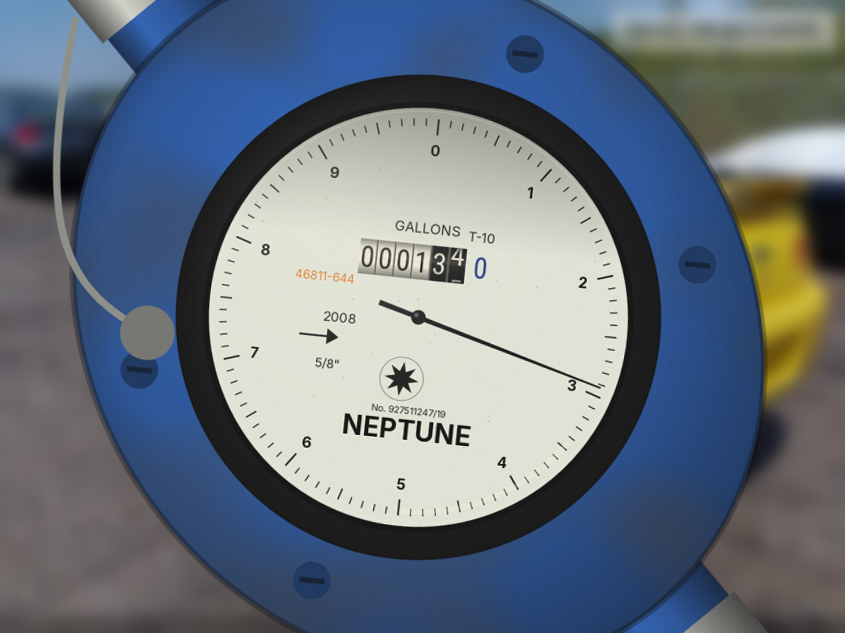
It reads 1342.9 gal
